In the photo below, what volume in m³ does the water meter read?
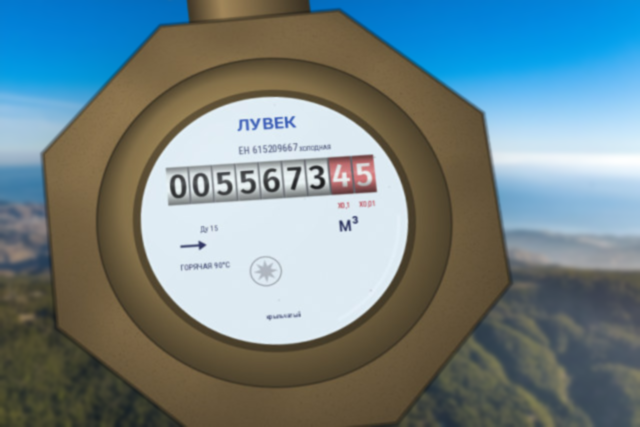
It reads 55673.45 m³
